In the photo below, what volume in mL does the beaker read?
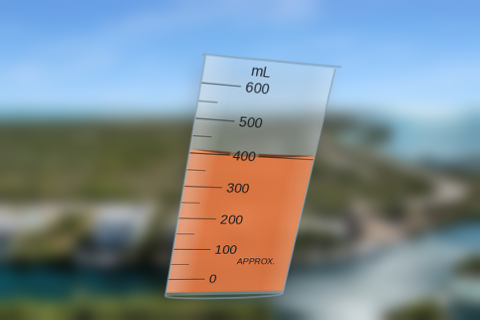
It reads 400 mL
